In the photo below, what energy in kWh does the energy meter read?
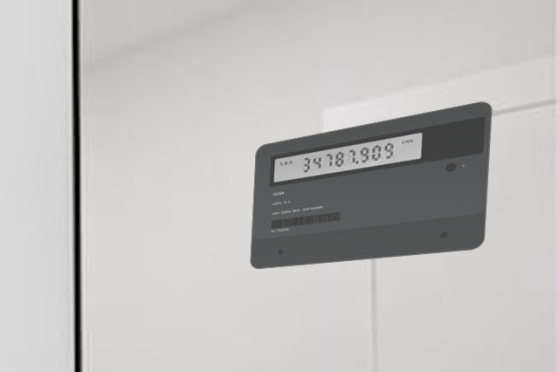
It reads 34787.909 kWh
